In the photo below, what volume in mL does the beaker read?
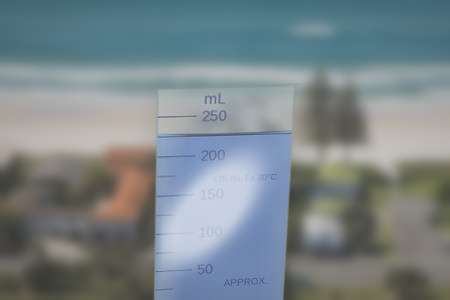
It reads 225 mL
